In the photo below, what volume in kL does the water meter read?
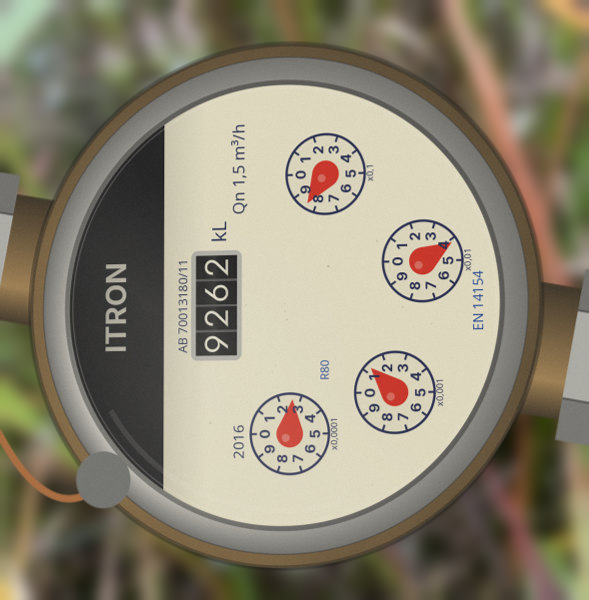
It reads 9262.8412 kL
